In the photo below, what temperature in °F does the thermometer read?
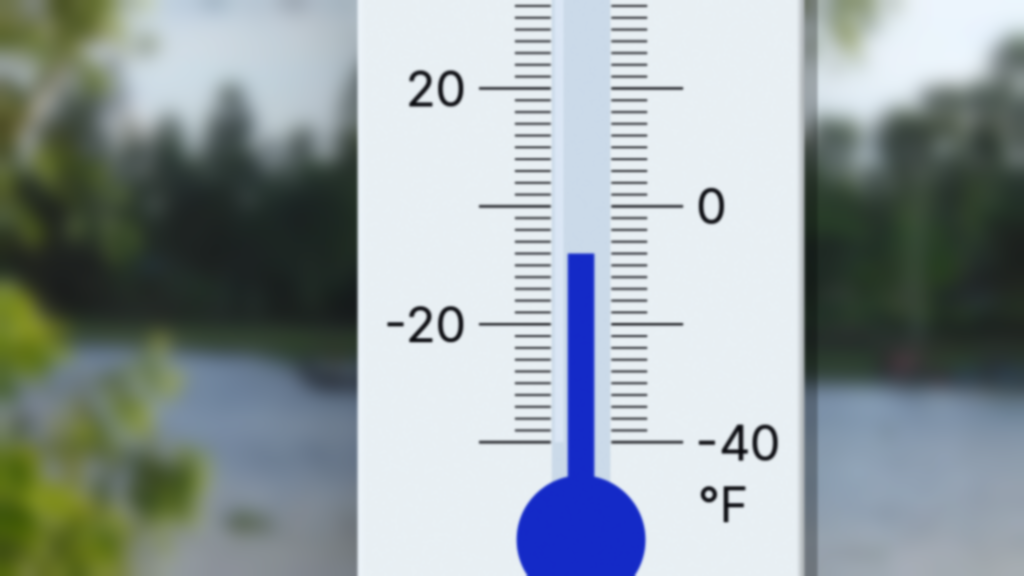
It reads -8 °F
